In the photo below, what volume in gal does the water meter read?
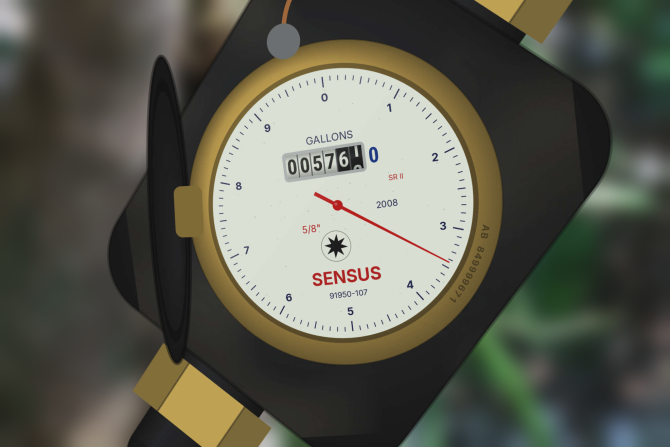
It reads 57613.4 gal
